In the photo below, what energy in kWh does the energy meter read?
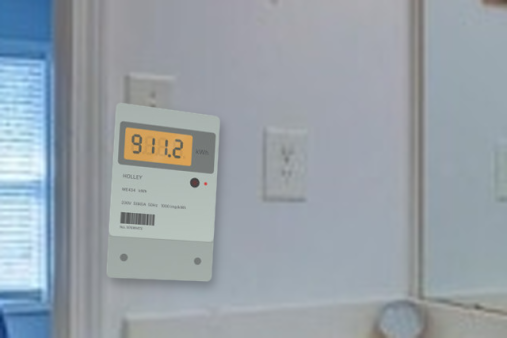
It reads 911.2 kWh
